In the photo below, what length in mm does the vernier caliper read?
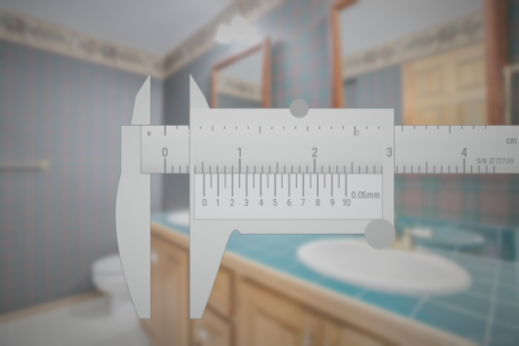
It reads 5.2 mm
